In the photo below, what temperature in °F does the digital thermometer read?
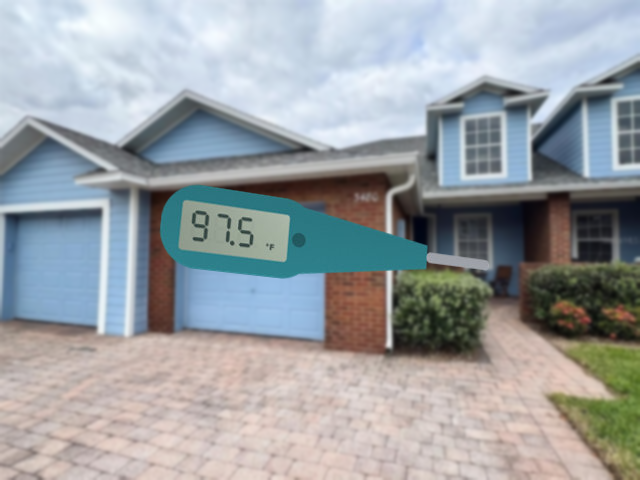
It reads 97.5 °F
